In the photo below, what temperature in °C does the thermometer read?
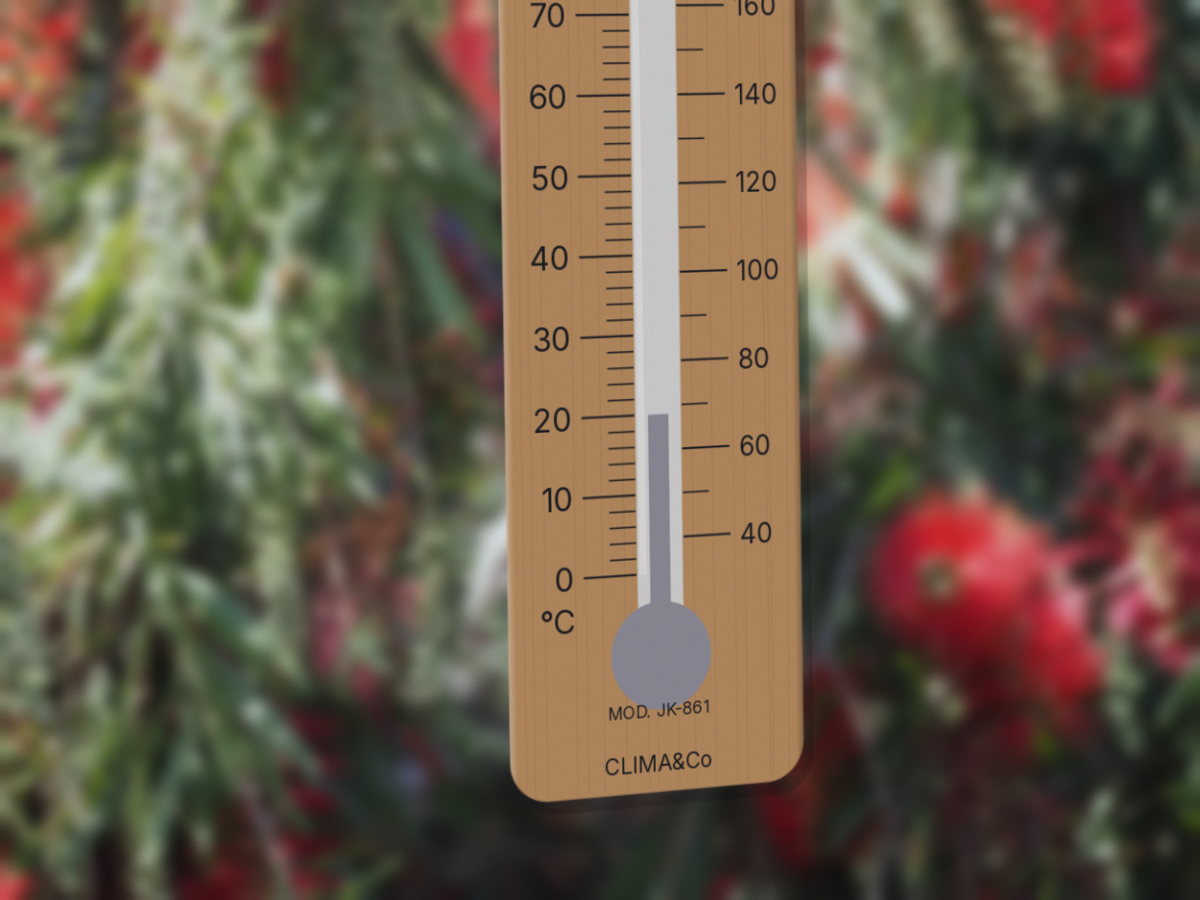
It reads 20 °C
